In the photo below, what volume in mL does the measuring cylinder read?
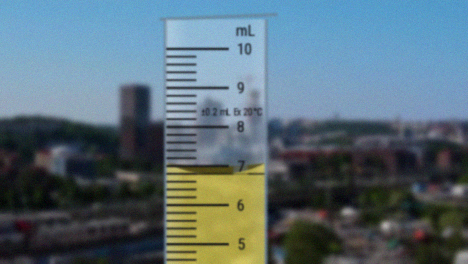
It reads 6.8 mL
